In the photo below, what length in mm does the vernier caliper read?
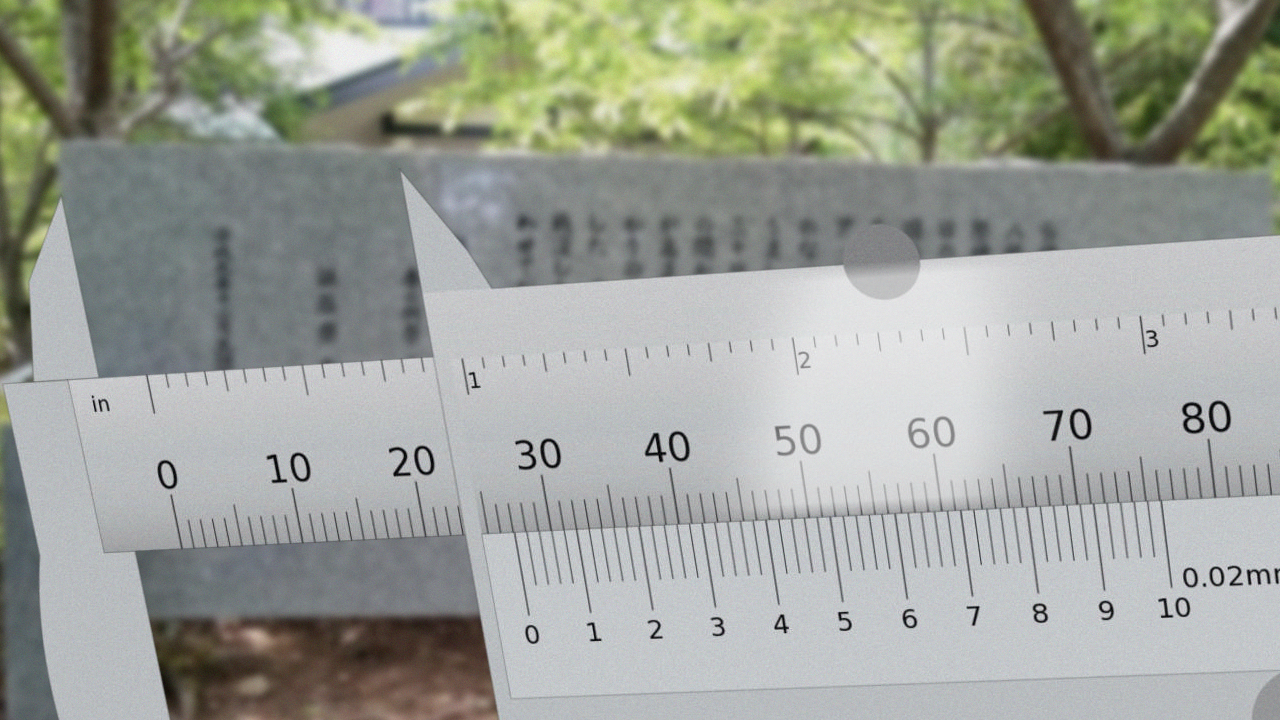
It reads 27.1 mm
